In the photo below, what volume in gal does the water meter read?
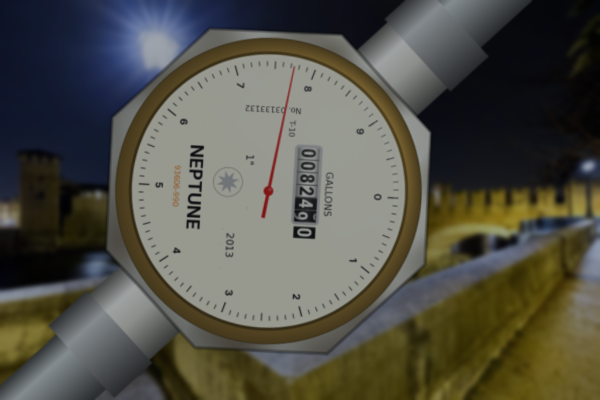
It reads 82487.7 gal
